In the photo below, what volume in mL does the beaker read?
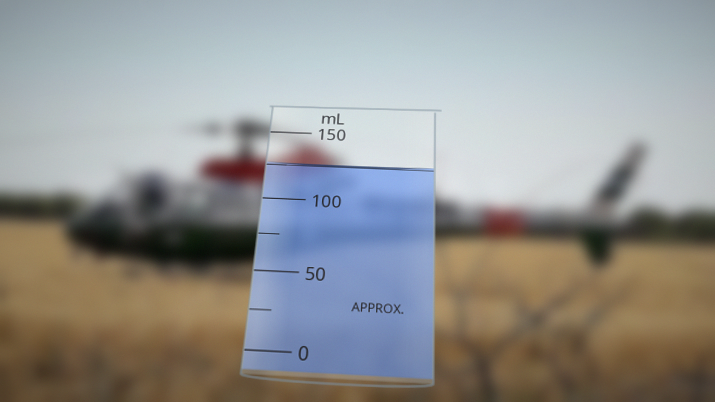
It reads 125 mL
